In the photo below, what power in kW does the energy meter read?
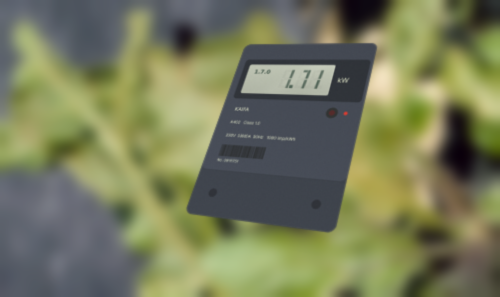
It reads 1.71 kW
